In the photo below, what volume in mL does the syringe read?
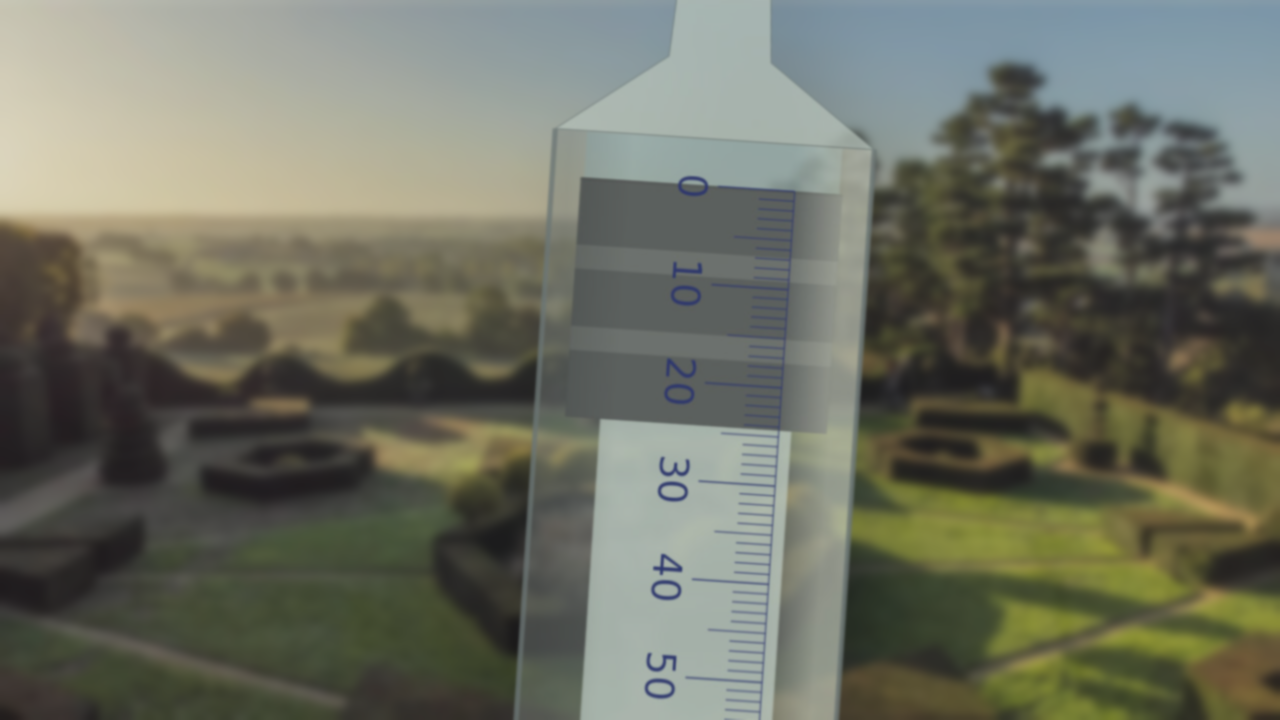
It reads 0 mL
